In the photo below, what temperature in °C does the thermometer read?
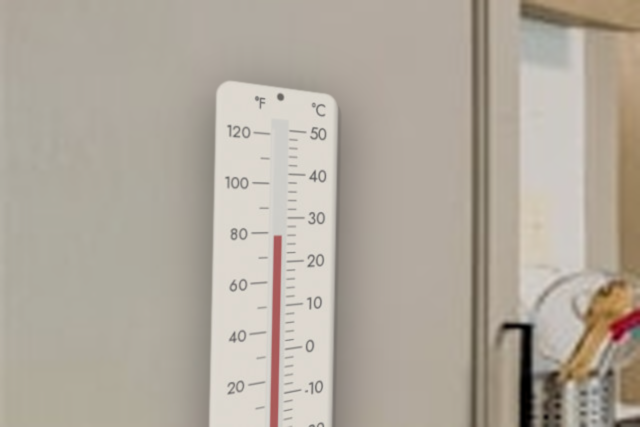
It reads 26 °C
